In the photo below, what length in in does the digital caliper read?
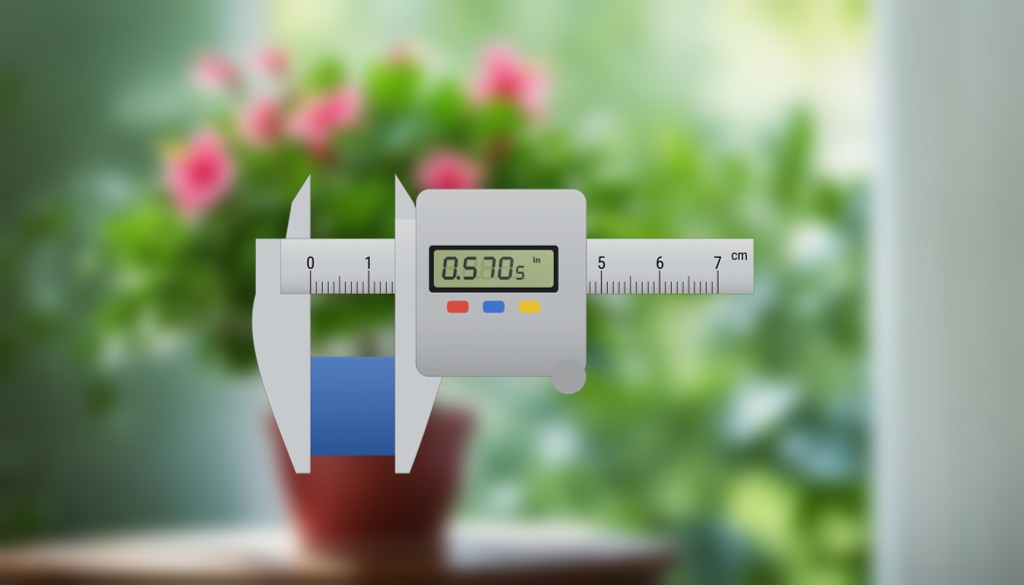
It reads 0.5705 in
